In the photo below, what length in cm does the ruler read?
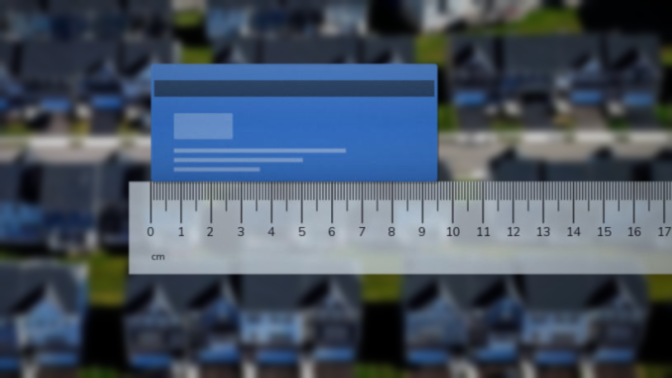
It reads 9.5 cm
